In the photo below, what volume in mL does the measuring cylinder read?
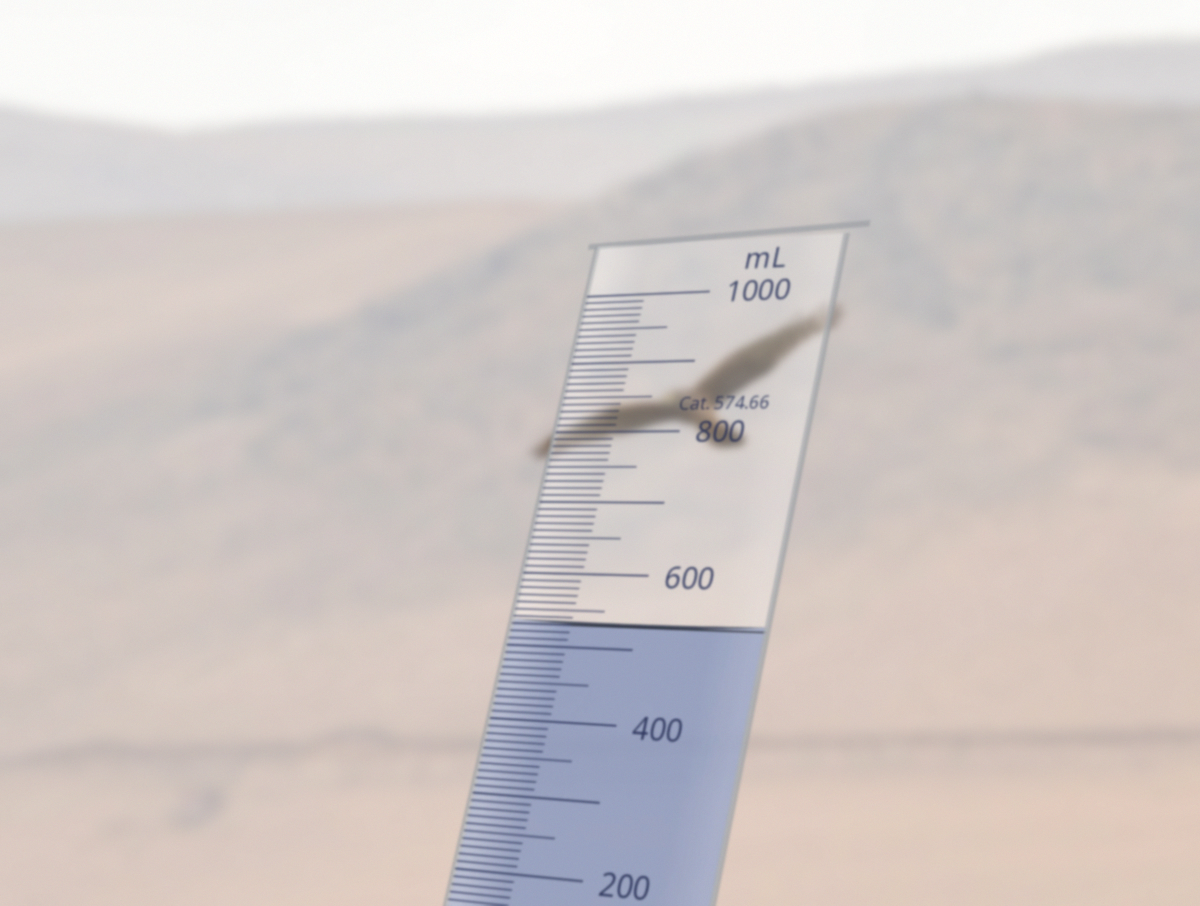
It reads 530 mL
